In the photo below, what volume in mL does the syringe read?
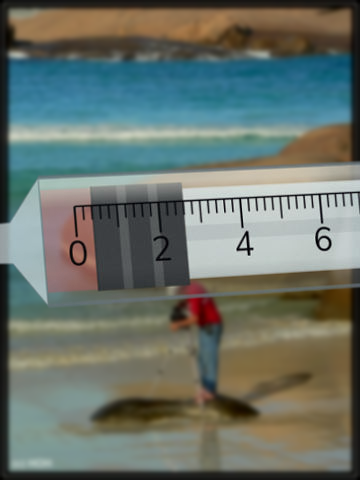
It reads 0.4 mL
